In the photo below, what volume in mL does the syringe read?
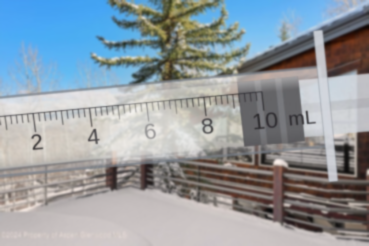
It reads 9.2 mL
